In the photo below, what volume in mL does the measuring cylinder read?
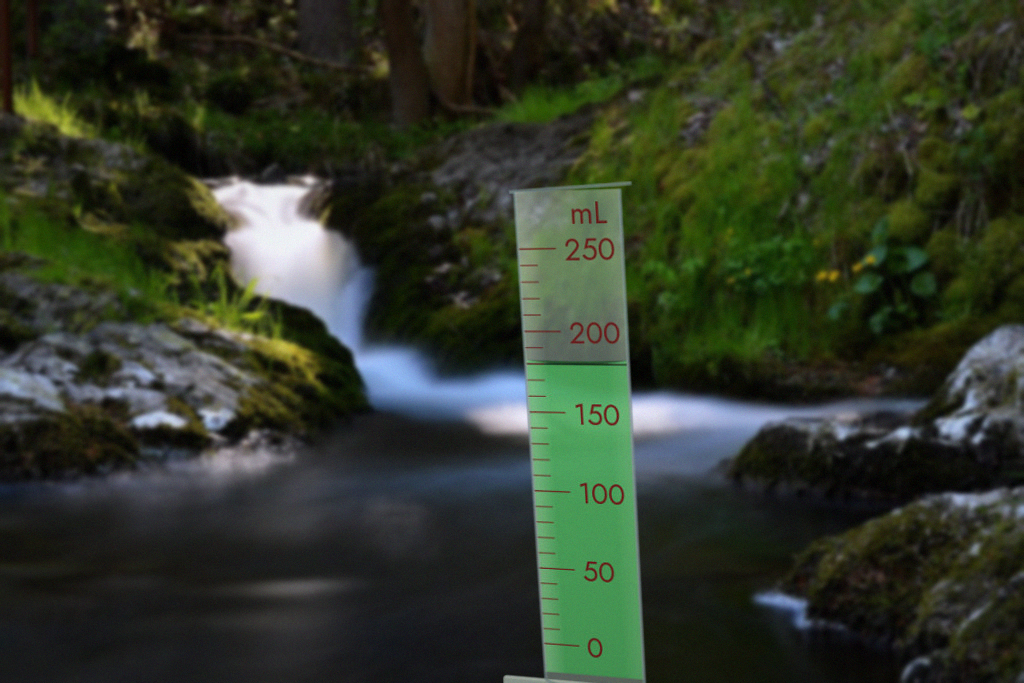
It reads 180 mL
